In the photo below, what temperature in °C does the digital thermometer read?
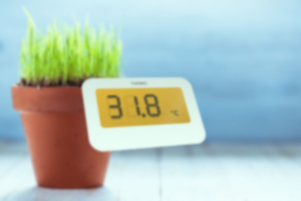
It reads 31.8 °C
